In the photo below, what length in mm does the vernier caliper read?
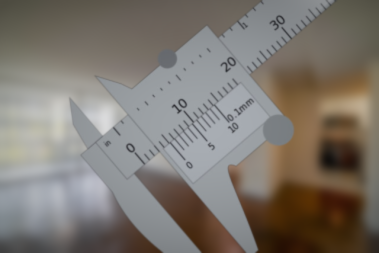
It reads 5.2 mm
